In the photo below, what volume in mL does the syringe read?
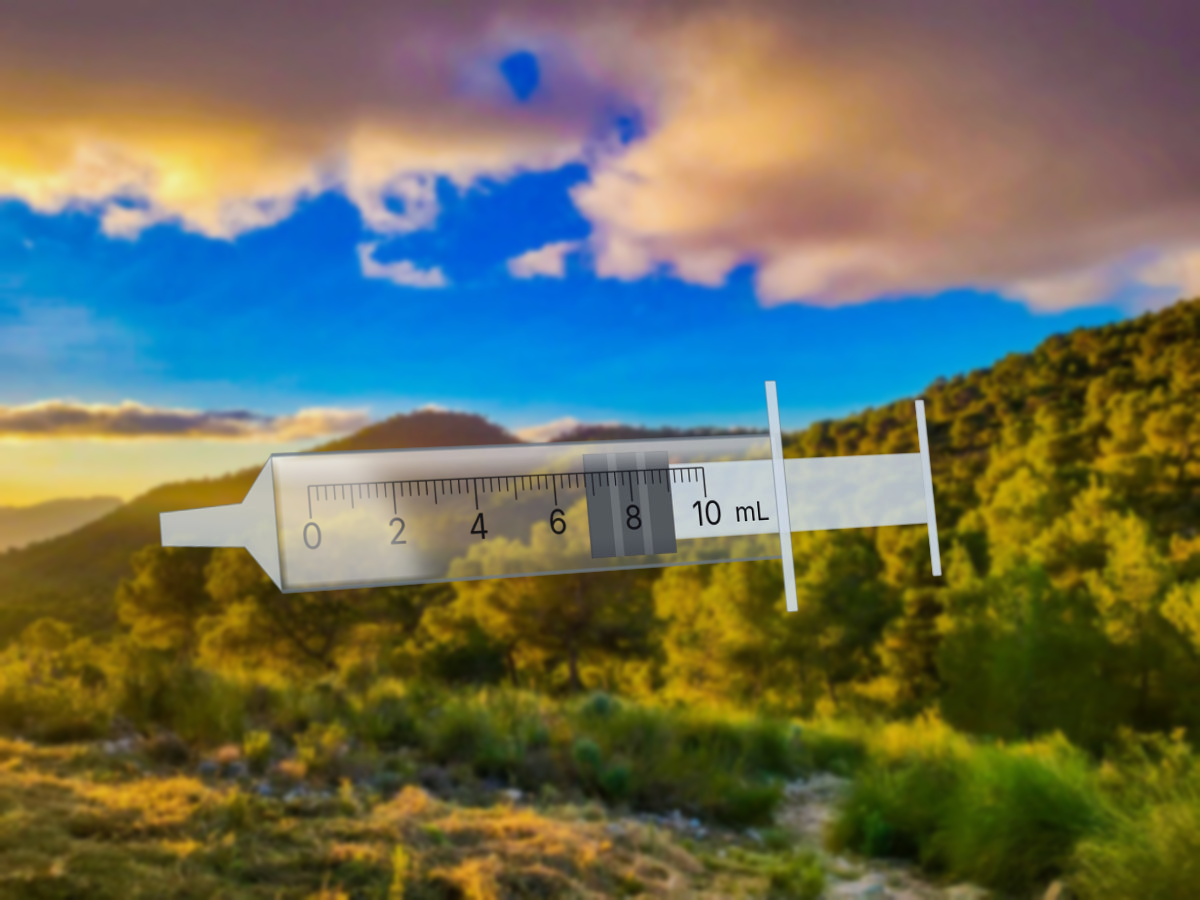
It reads 6.8 mL
